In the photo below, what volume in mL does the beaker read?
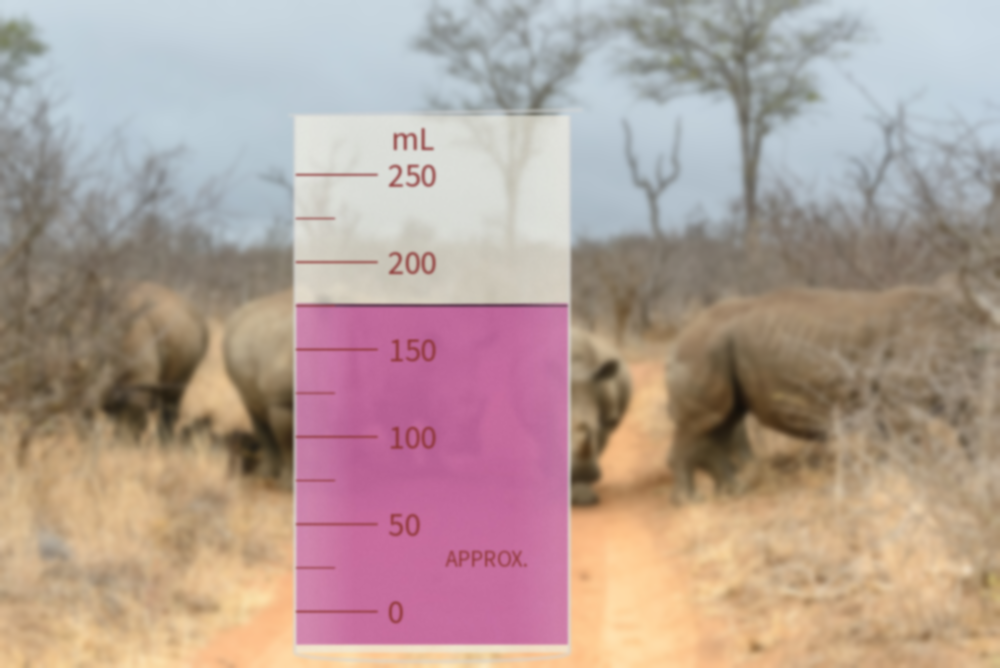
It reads 175 mL
